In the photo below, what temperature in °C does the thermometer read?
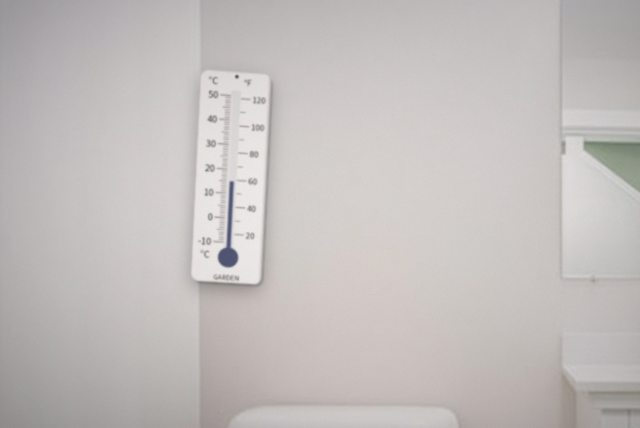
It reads 15 °C
